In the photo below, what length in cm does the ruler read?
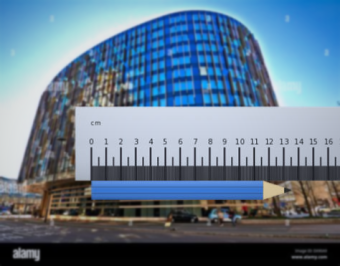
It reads 13.5 cm
